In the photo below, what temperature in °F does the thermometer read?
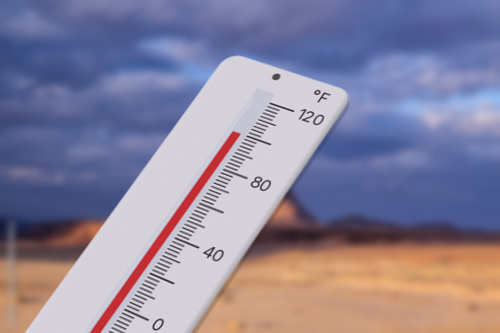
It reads 100 °F
